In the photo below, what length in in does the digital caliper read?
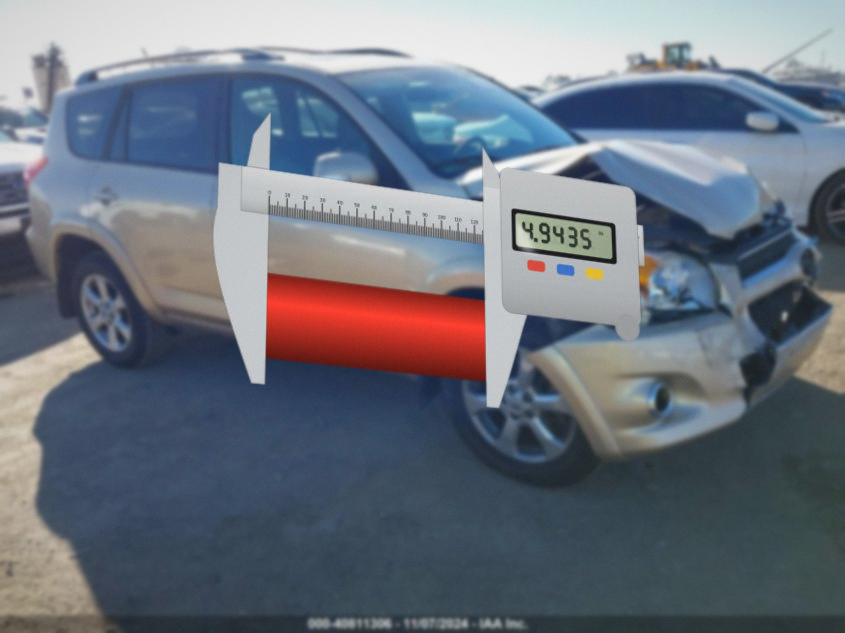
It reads 4.9435 in
